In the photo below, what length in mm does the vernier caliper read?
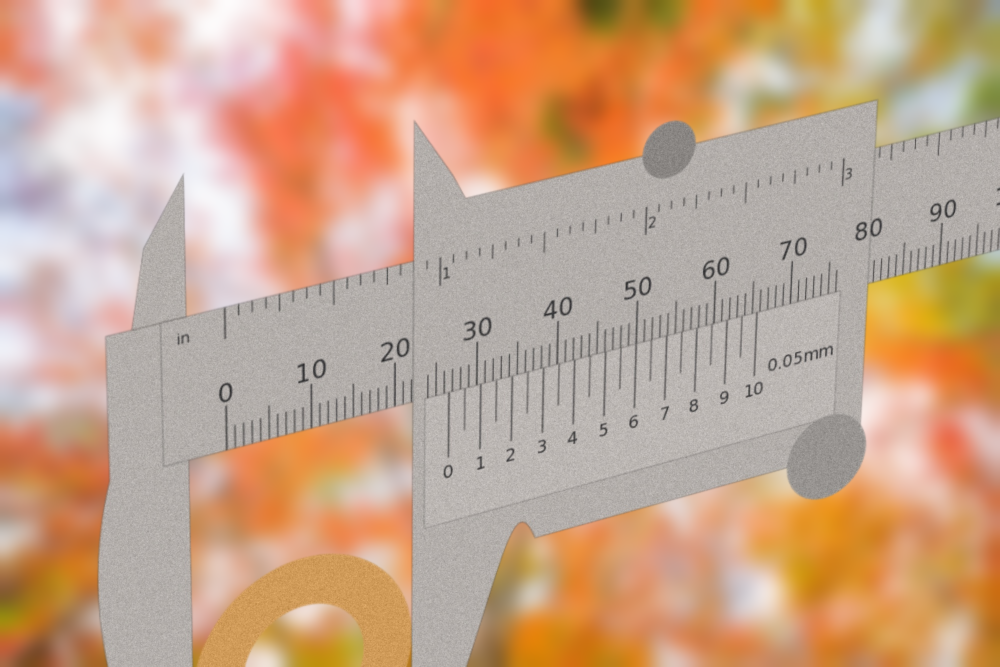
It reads 26.6 mm
